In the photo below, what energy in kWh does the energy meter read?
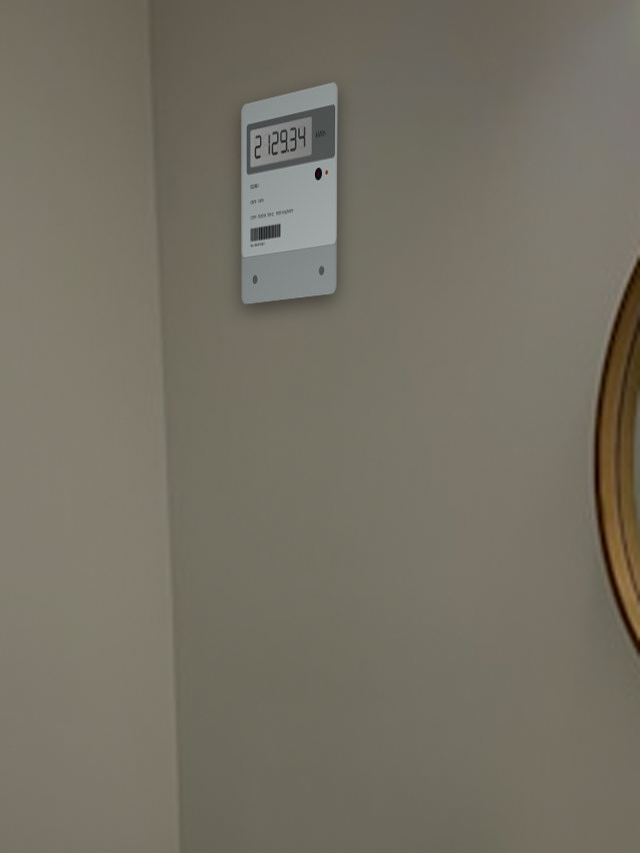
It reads 2129.34 kWh
